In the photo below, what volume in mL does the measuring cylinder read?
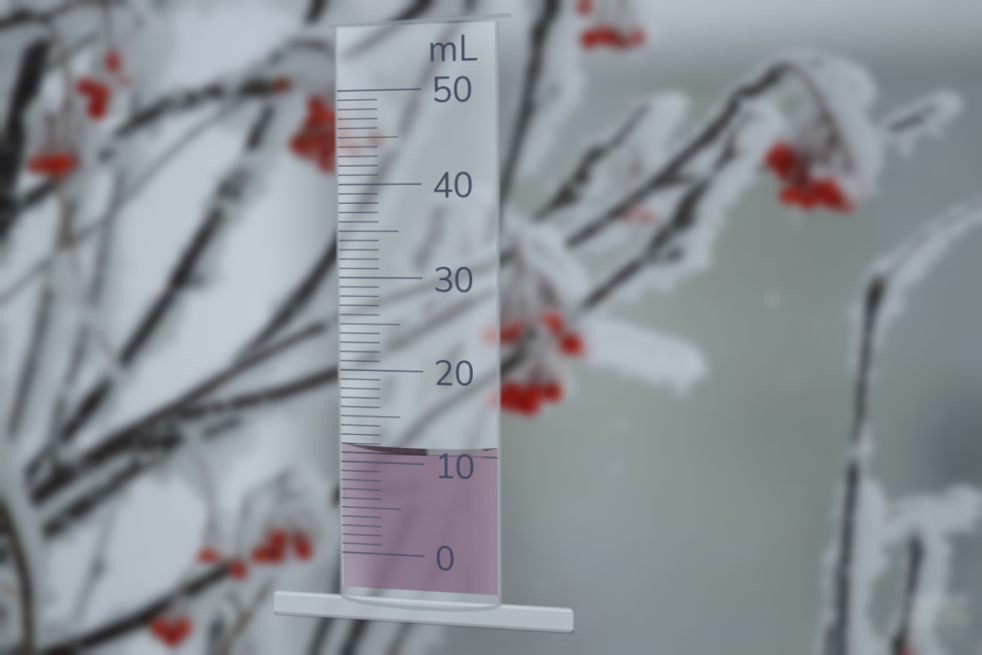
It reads 11 mL
